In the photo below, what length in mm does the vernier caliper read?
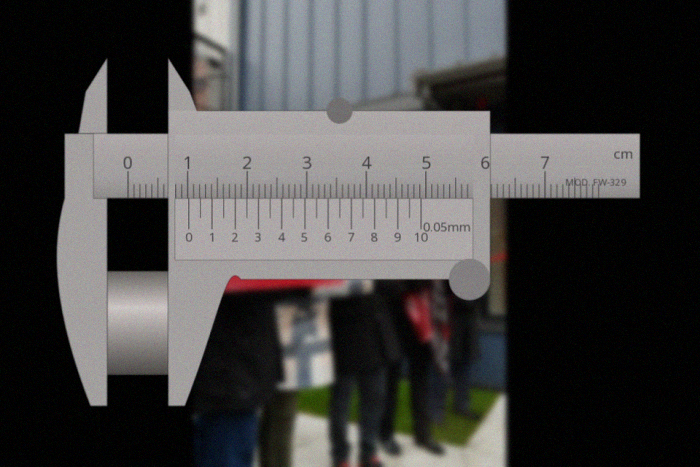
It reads 10.2 mm
